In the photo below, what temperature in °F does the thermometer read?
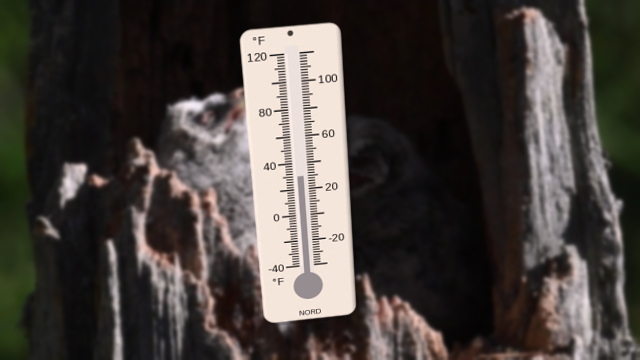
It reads 30 °F
